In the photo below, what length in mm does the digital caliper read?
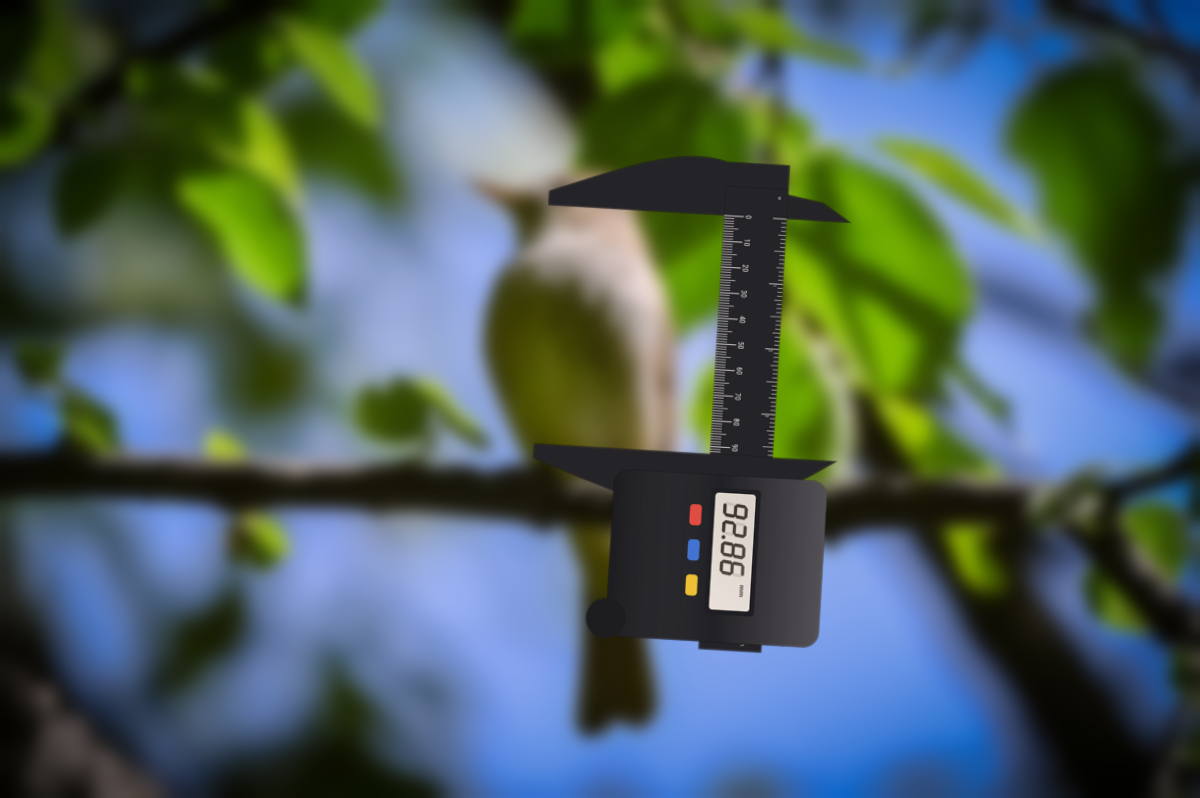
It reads 92.86 mm
